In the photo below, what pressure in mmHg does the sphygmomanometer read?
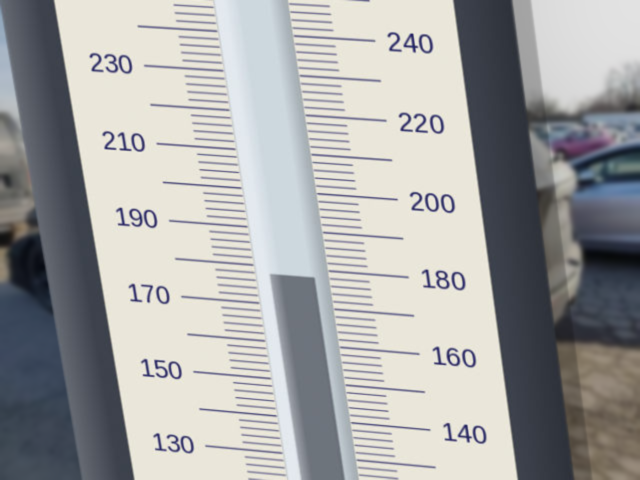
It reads 178 mmHg
